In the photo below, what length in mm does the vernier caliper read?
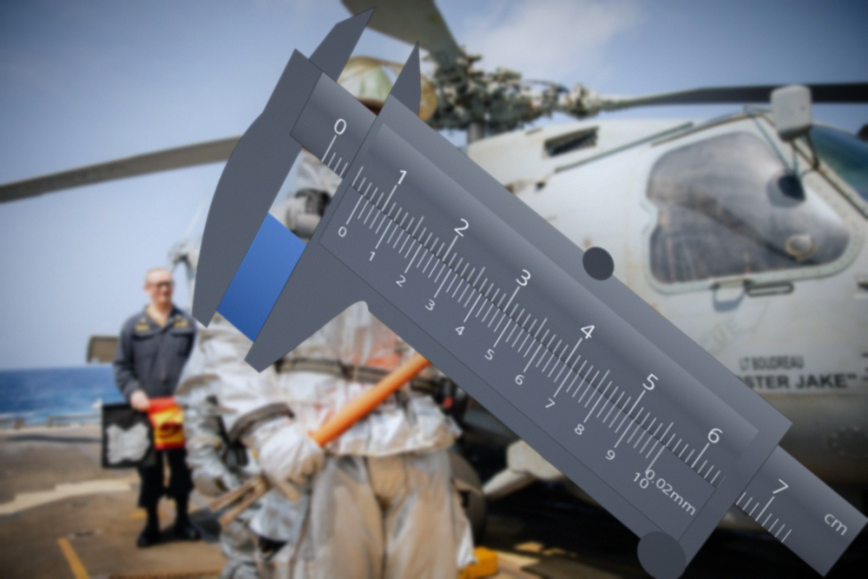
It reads 6.8 mm
